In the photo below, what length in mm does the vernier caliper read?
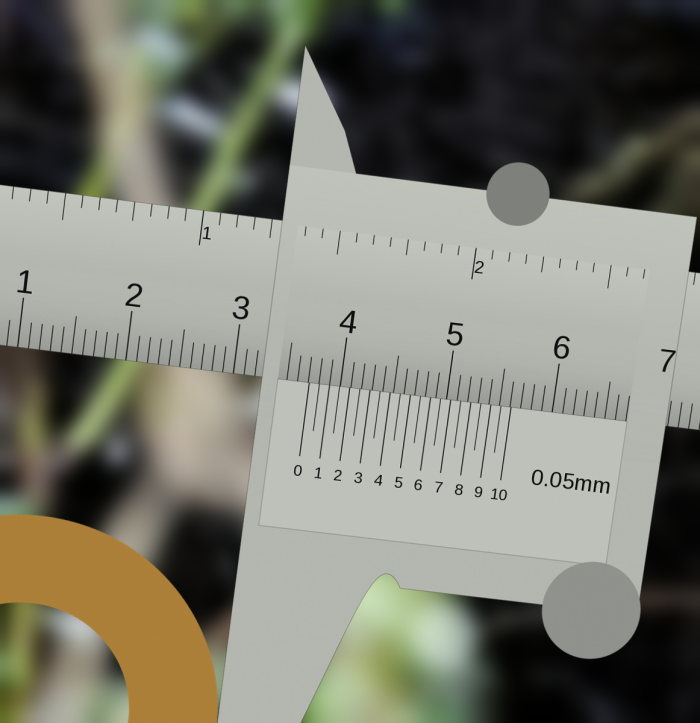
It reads 37.1 mm
